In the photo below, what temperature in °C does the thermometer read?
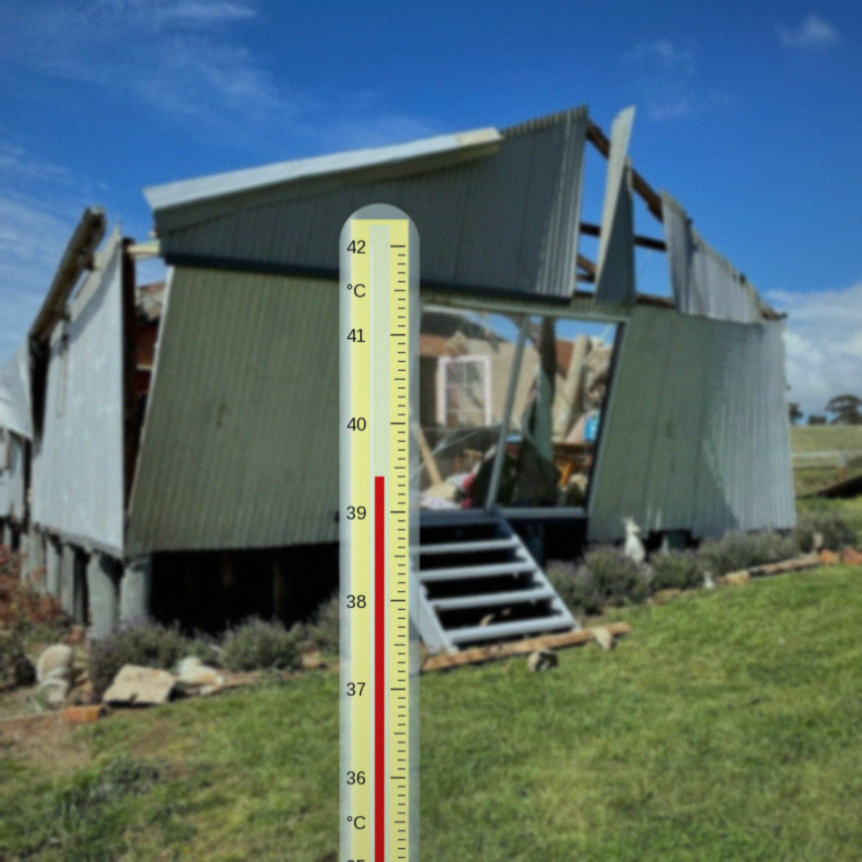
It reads 39.4 °C
